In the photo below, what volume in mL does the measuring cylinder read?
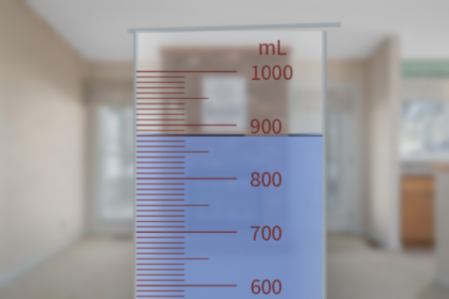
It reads 880 mL
